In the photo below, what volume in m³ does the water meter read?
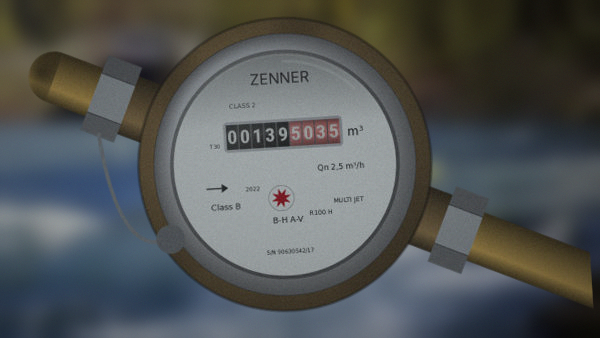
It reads 139.5035 m³
